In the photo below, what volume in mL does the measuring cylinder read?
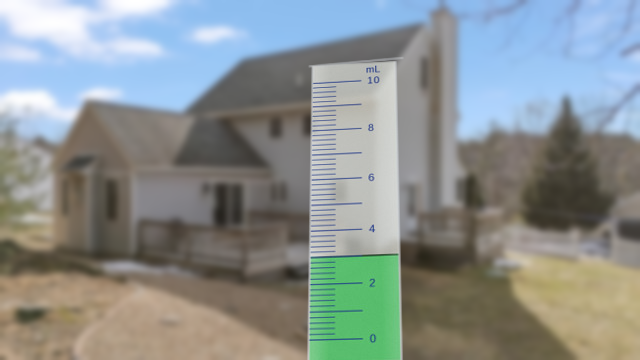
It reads 3 mL
